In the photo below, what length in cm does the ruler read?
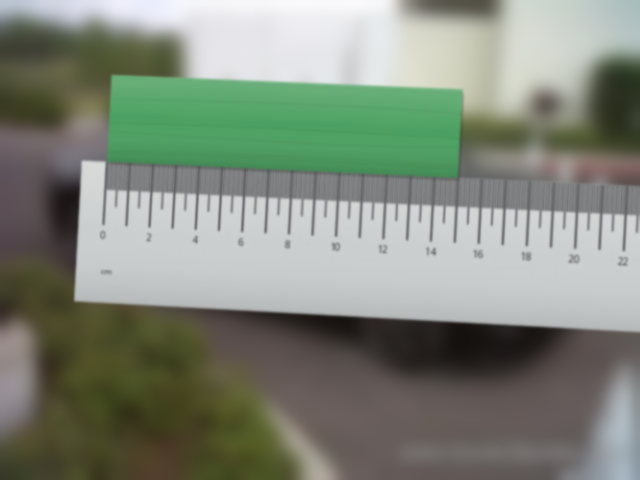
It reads 15 cm
